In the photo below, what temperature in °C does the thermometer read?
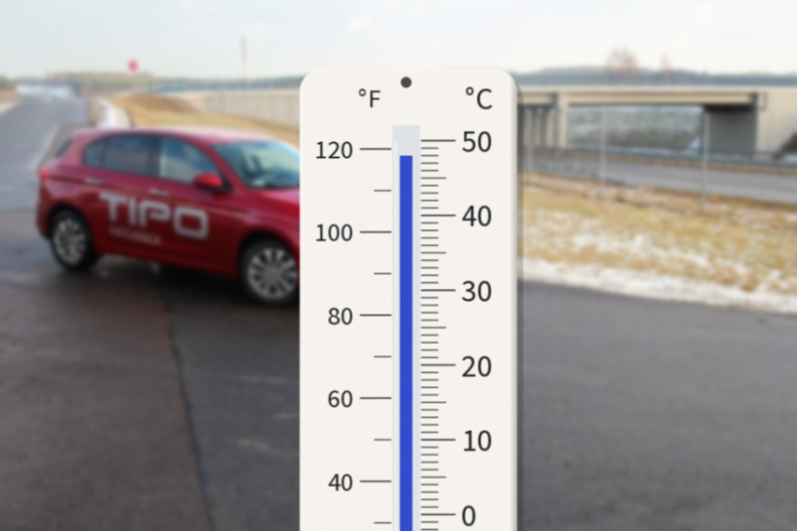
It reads 48 °C
